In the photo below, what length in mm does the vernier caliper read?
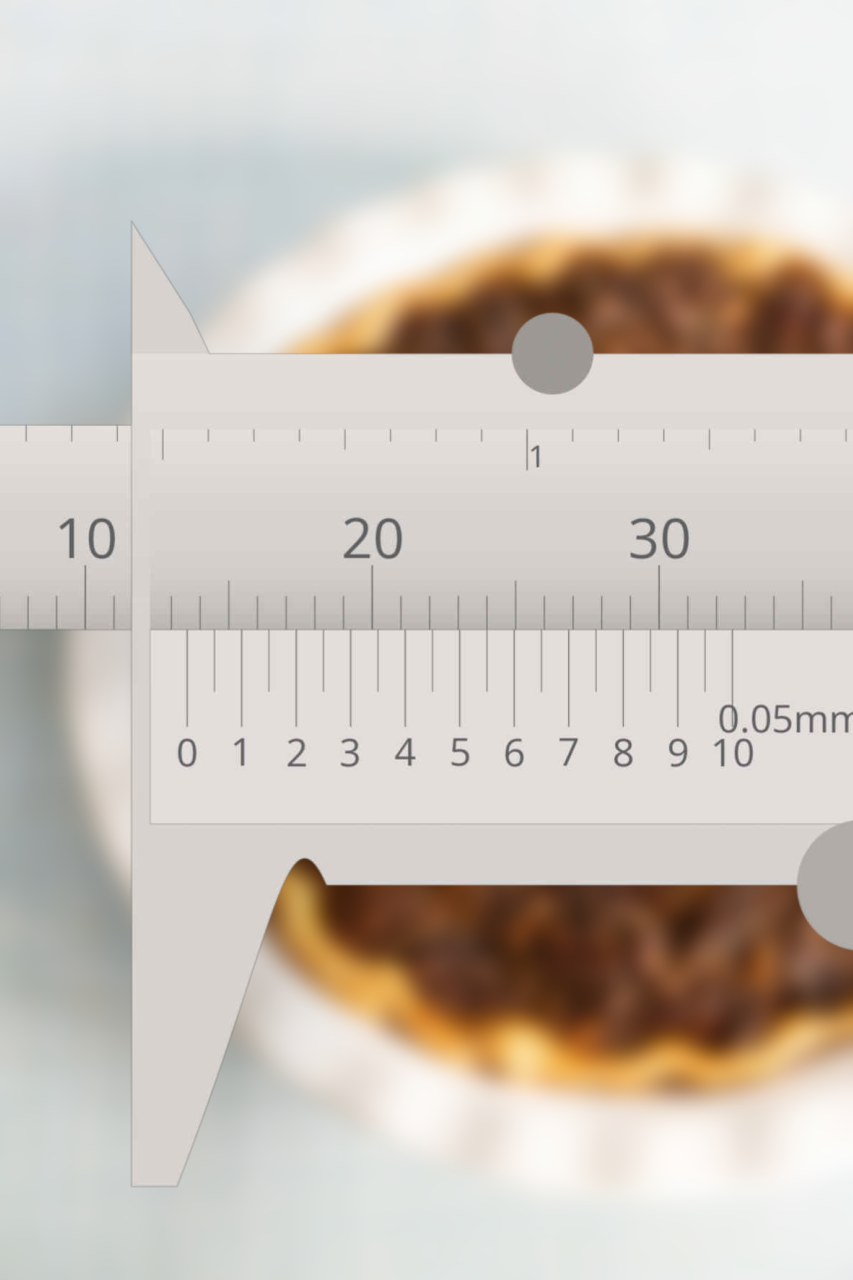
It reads 13.55 mm
